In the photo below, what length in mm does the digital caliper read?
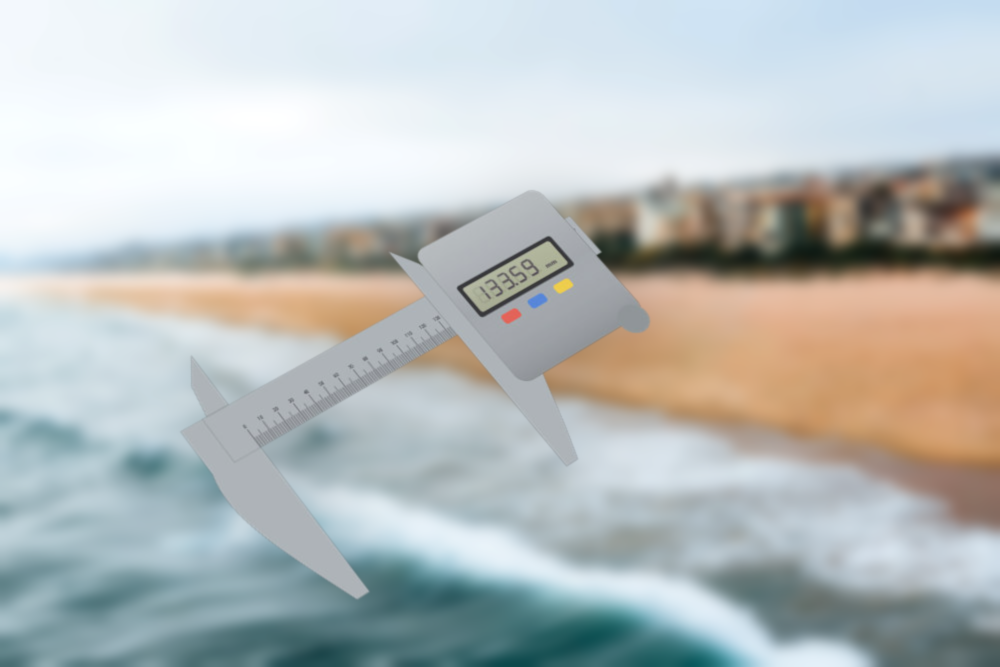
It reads 133.59 mm
